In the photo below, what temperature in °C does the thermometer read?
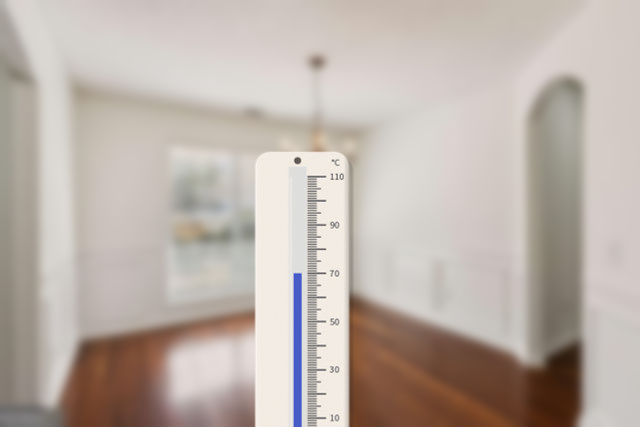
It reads 70 °C
